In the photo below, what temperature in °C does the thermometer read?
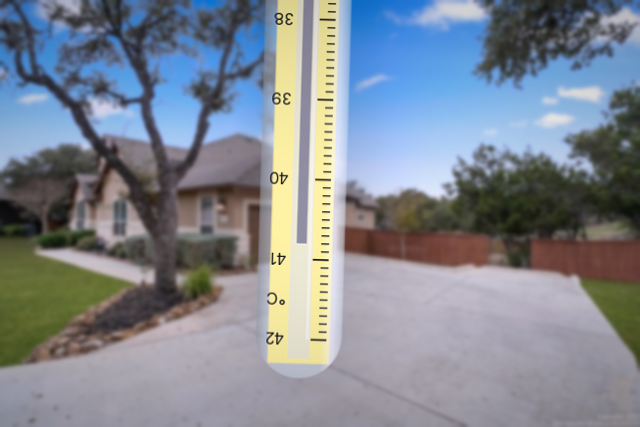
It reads 40.8 °C
